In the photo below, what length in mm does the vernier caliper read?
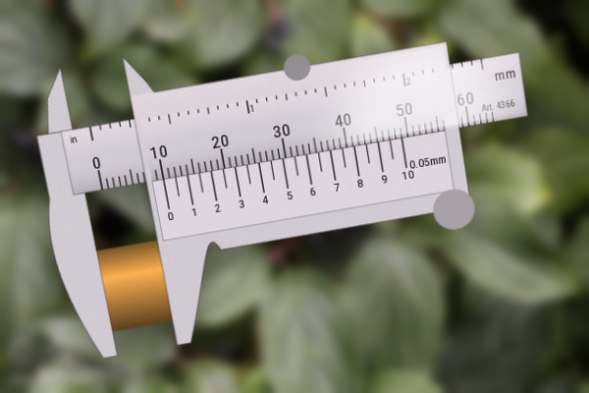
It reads 10.0 mm
